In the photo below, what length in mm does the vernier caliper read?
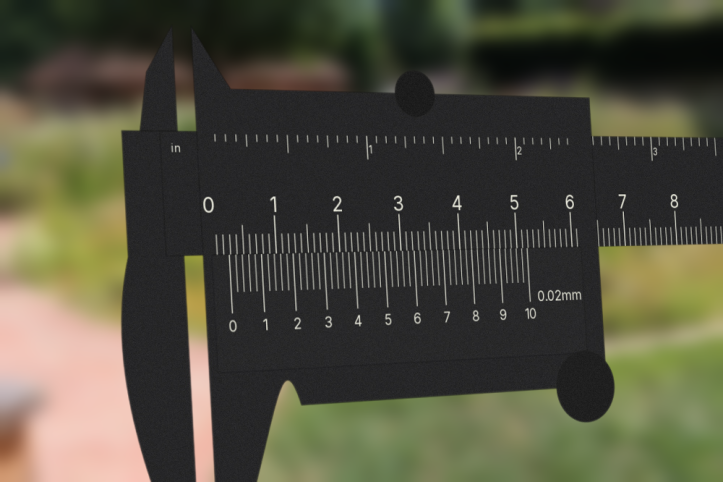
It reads 2.8 mm
